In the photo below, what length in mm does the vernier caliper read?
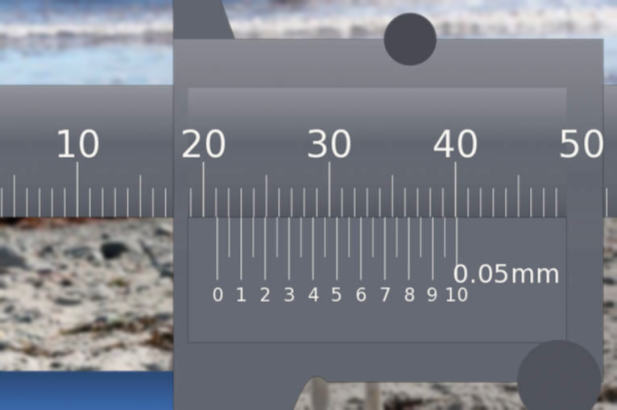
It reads 21.1 mm
